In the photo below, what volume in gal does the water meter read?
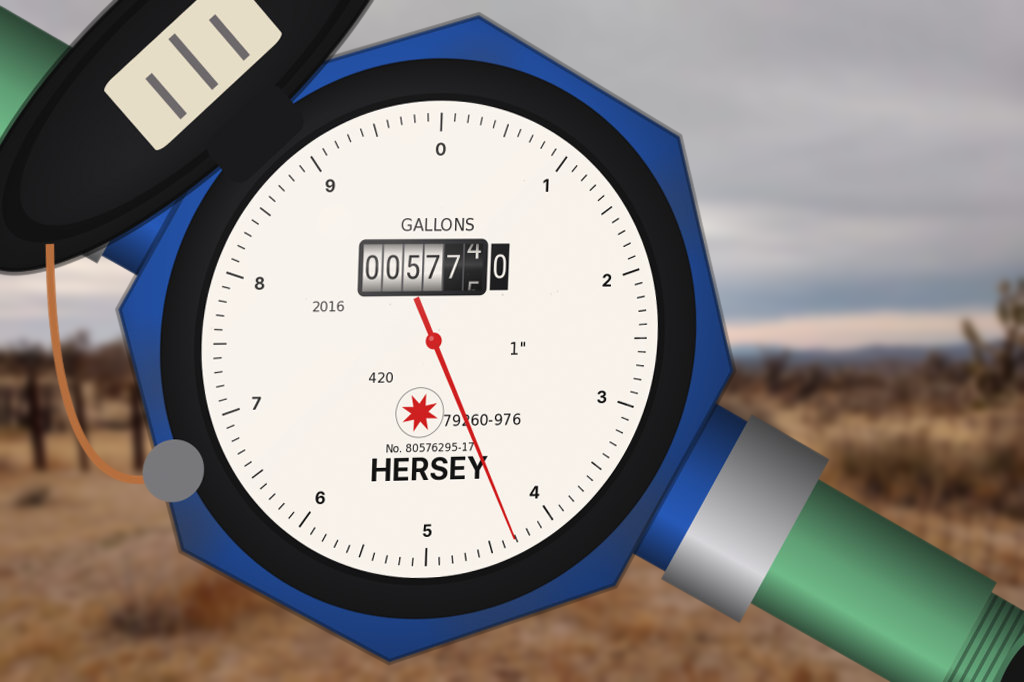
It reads 57744.3 gal
